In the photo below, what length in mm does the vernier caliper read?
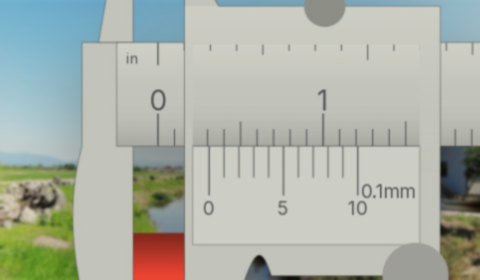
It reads 3.1 mm
